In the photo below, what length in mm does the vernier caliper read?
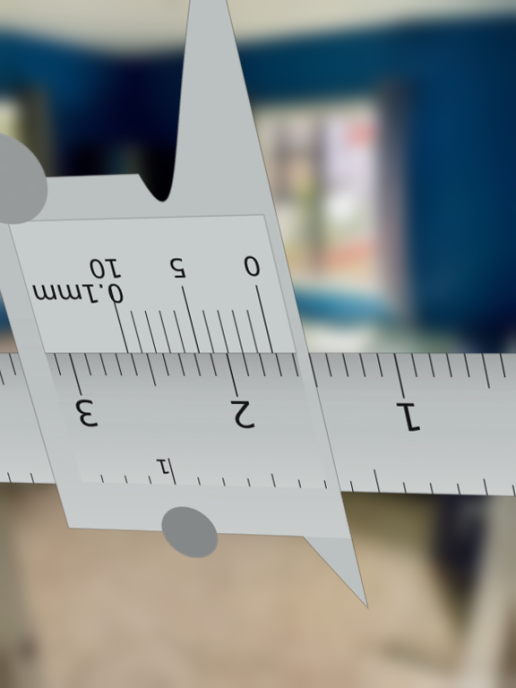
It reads 17.2 mm
